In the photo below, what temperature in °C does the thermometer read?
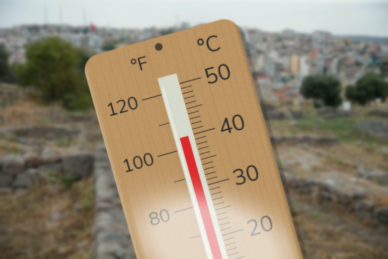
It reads 40 °C
